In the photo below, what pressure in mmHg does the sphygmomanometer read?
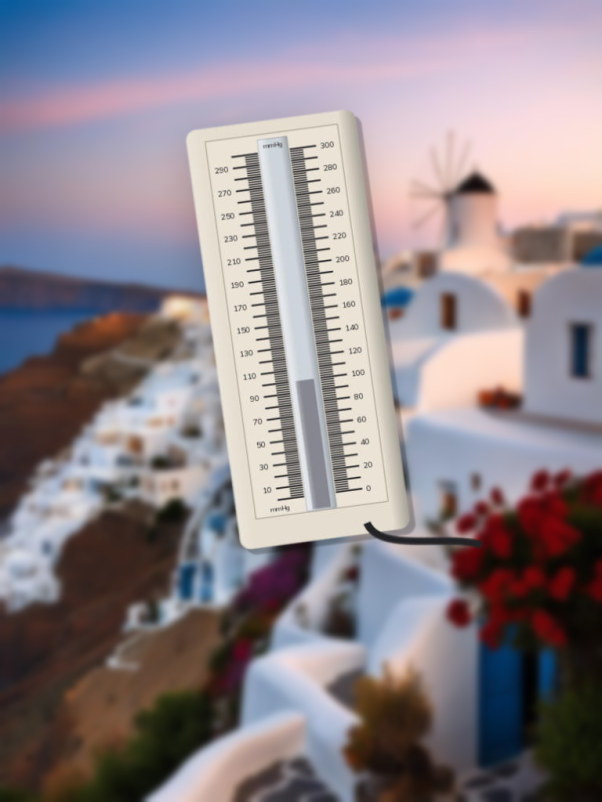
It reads 100 mmHg
